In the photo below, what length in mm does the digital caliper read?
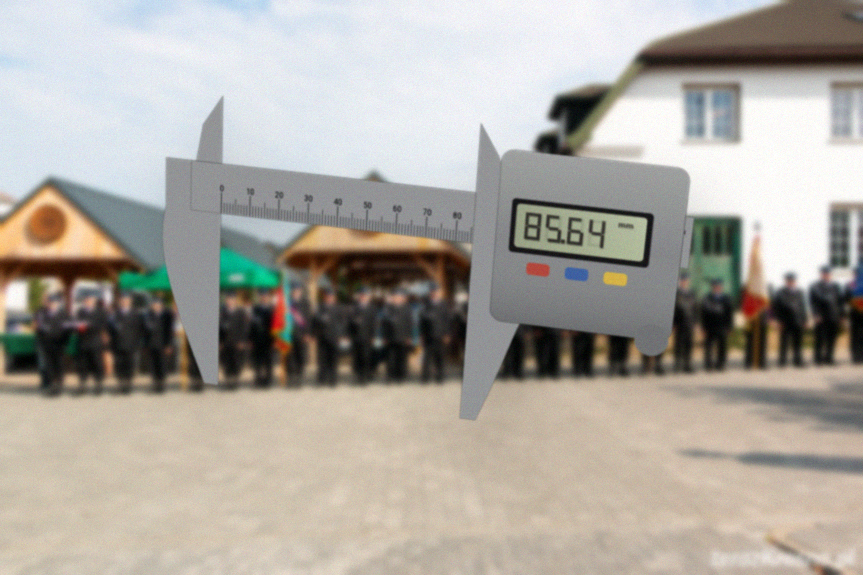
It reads 85.64 mm
